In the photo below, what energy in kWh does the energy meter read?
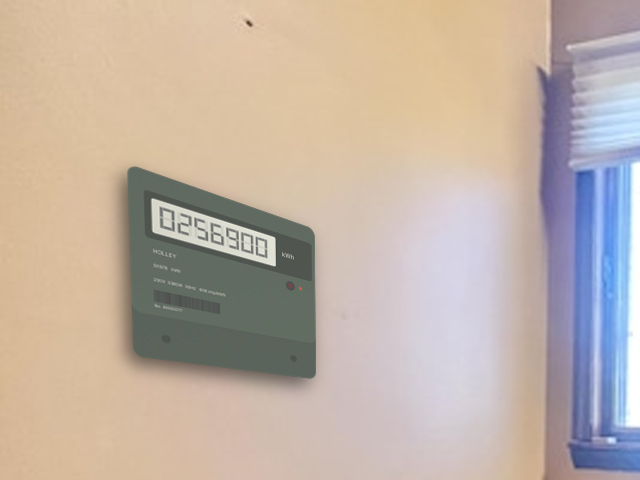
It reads 256900 kWh
